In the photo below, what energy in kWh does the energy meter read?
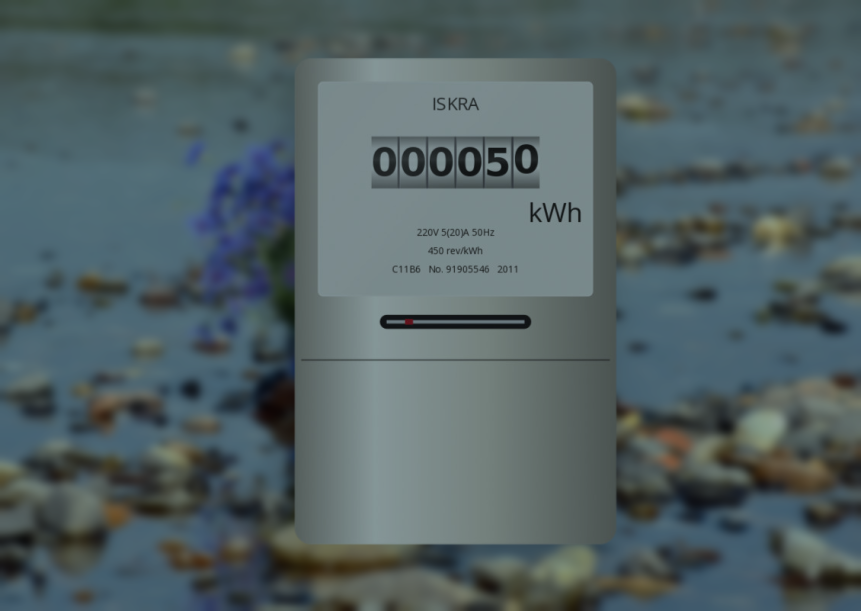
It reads 50 kWh
